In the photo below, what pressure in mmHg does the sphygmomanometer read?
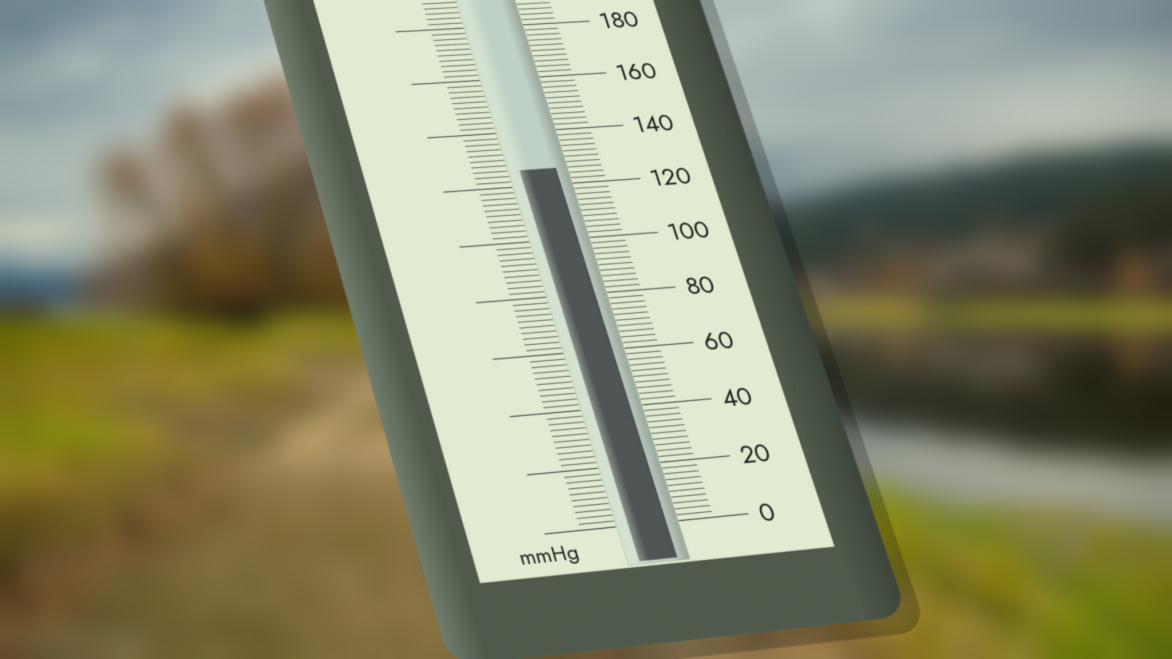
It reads 126 mmHg
